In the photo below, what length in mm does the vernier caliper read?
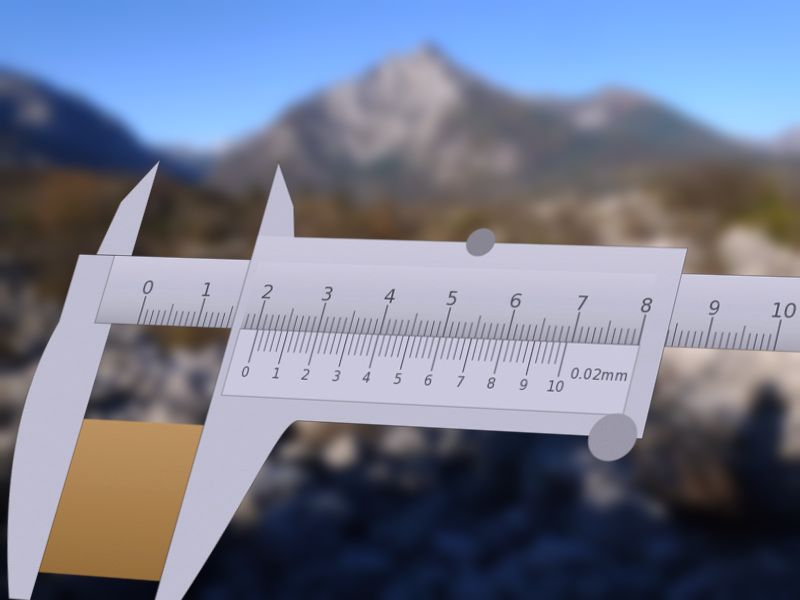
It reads 20.2 mm
